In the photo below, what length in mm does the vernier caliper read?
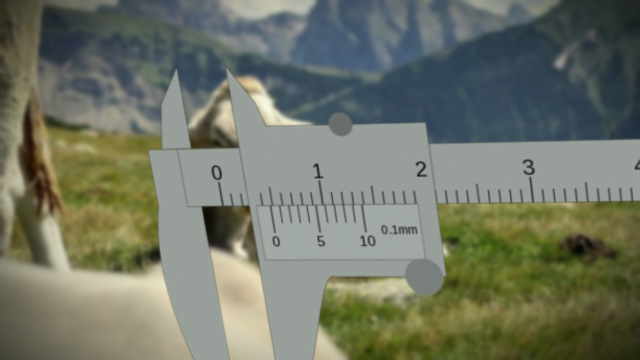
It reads 4.8 mm
